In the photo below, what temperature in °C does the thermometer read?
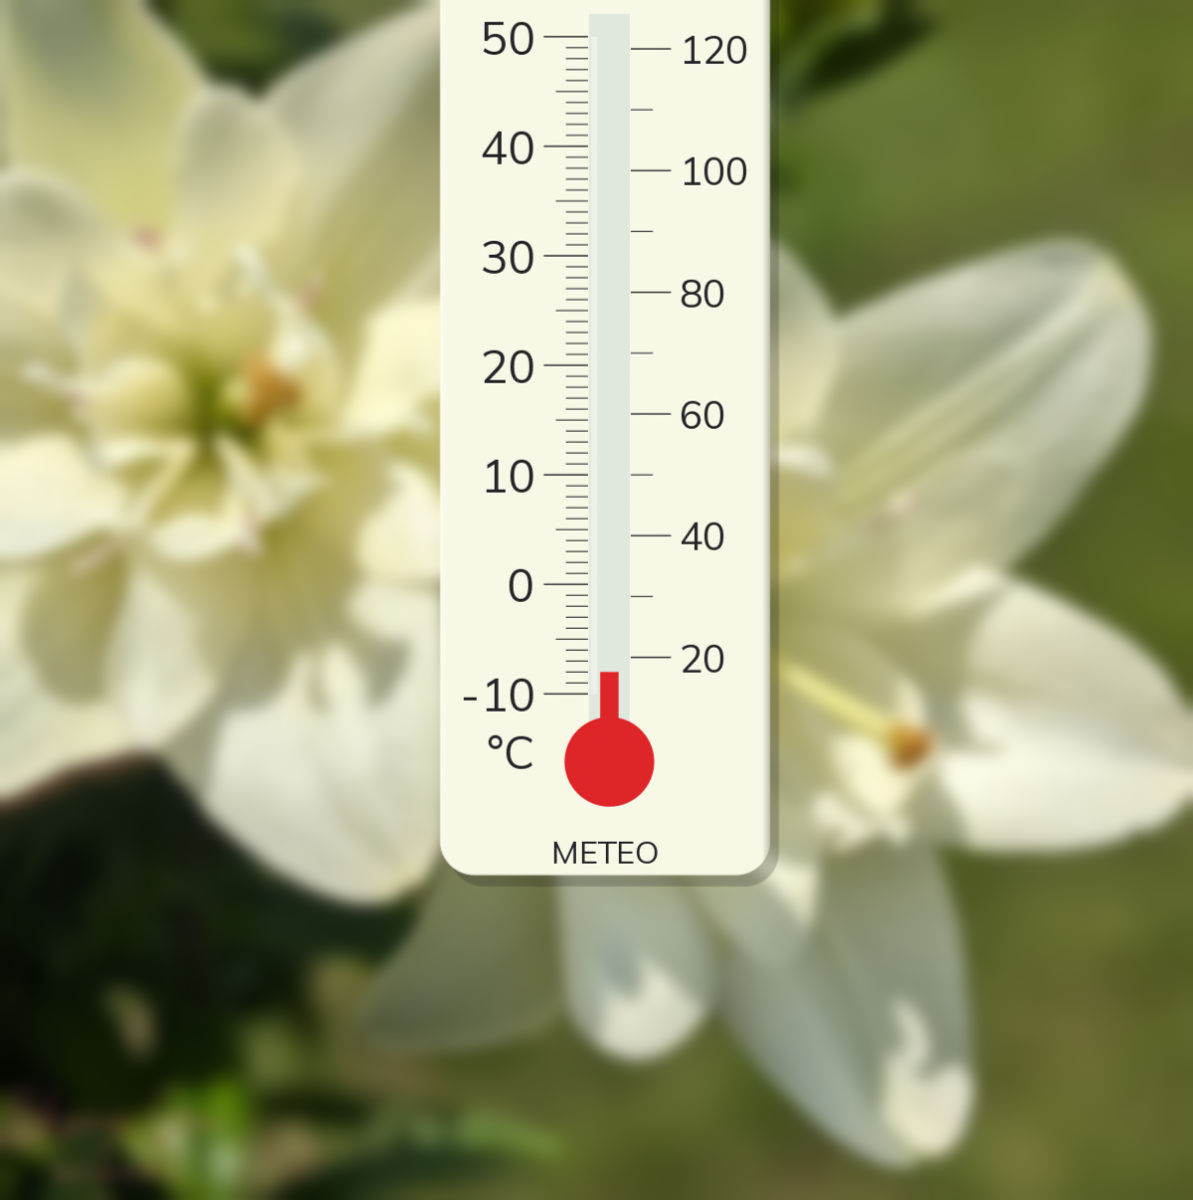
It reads -8 °C
